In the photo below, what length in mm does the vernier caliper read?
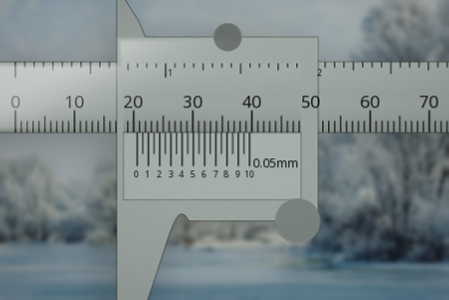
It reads 20.6 mm
